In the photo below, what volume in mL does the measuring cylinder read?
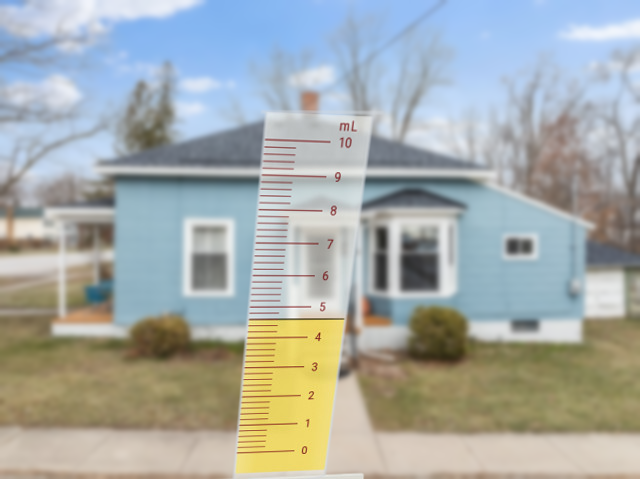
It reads 4.6 mL
